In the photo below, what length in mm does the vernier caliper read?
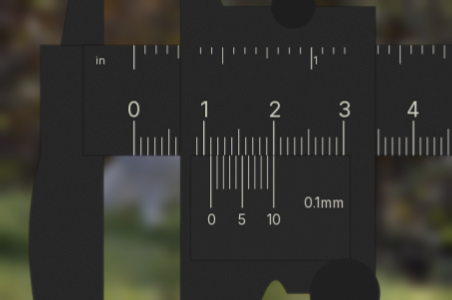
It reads 11.0 mm
